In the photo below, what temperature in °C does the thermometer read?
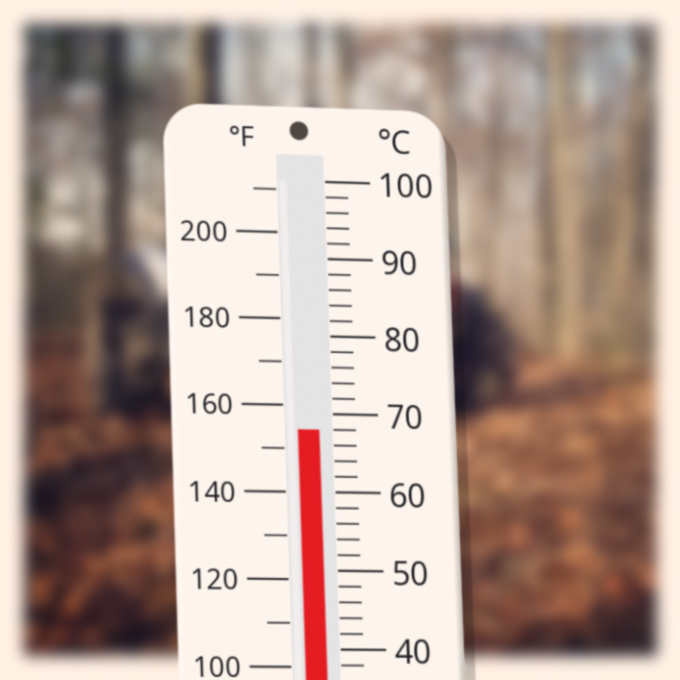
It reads 68 °C
